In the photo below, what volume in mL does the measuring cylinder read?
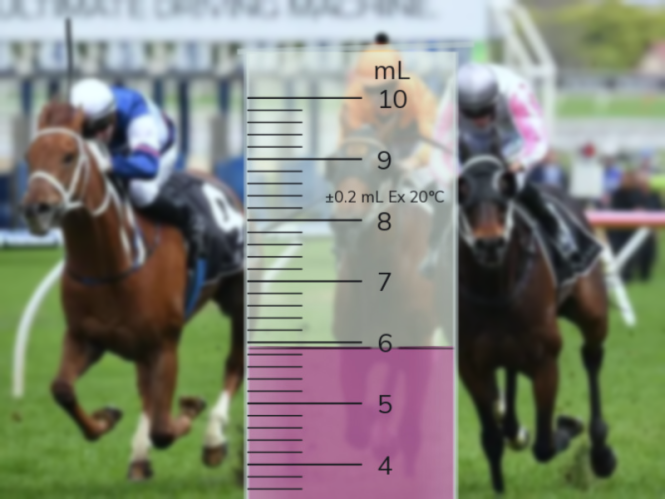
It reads 5.9 mL
